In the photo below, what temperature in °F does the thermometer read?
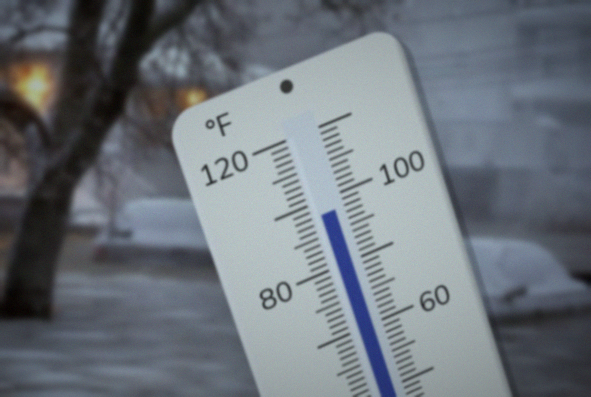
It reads 96 °F
